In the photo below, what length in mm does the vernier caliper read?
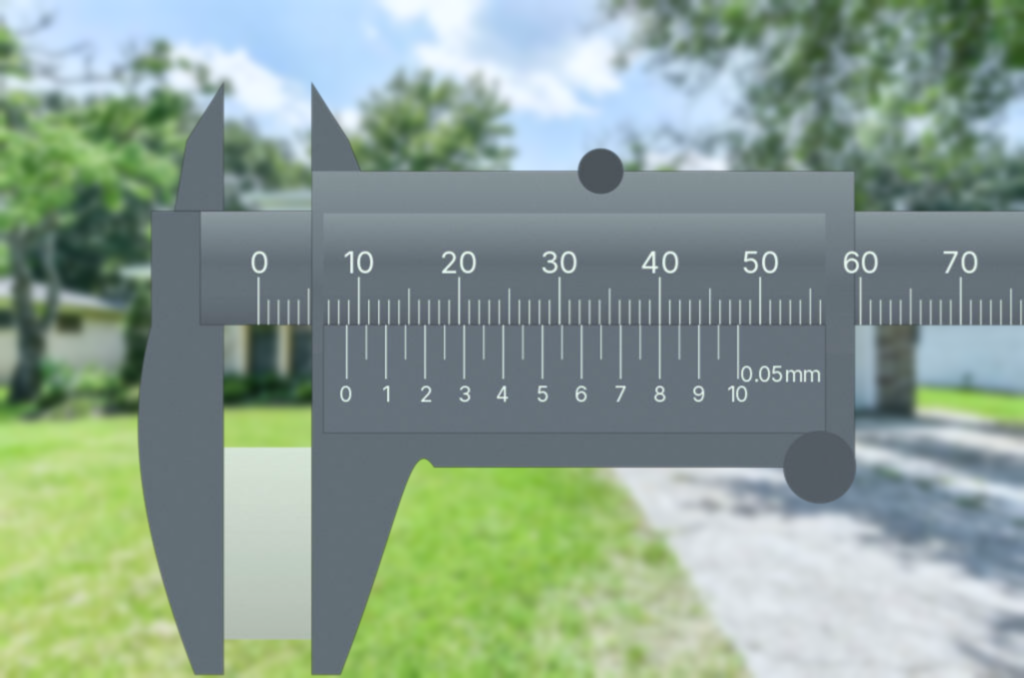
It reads 8.8 mm
